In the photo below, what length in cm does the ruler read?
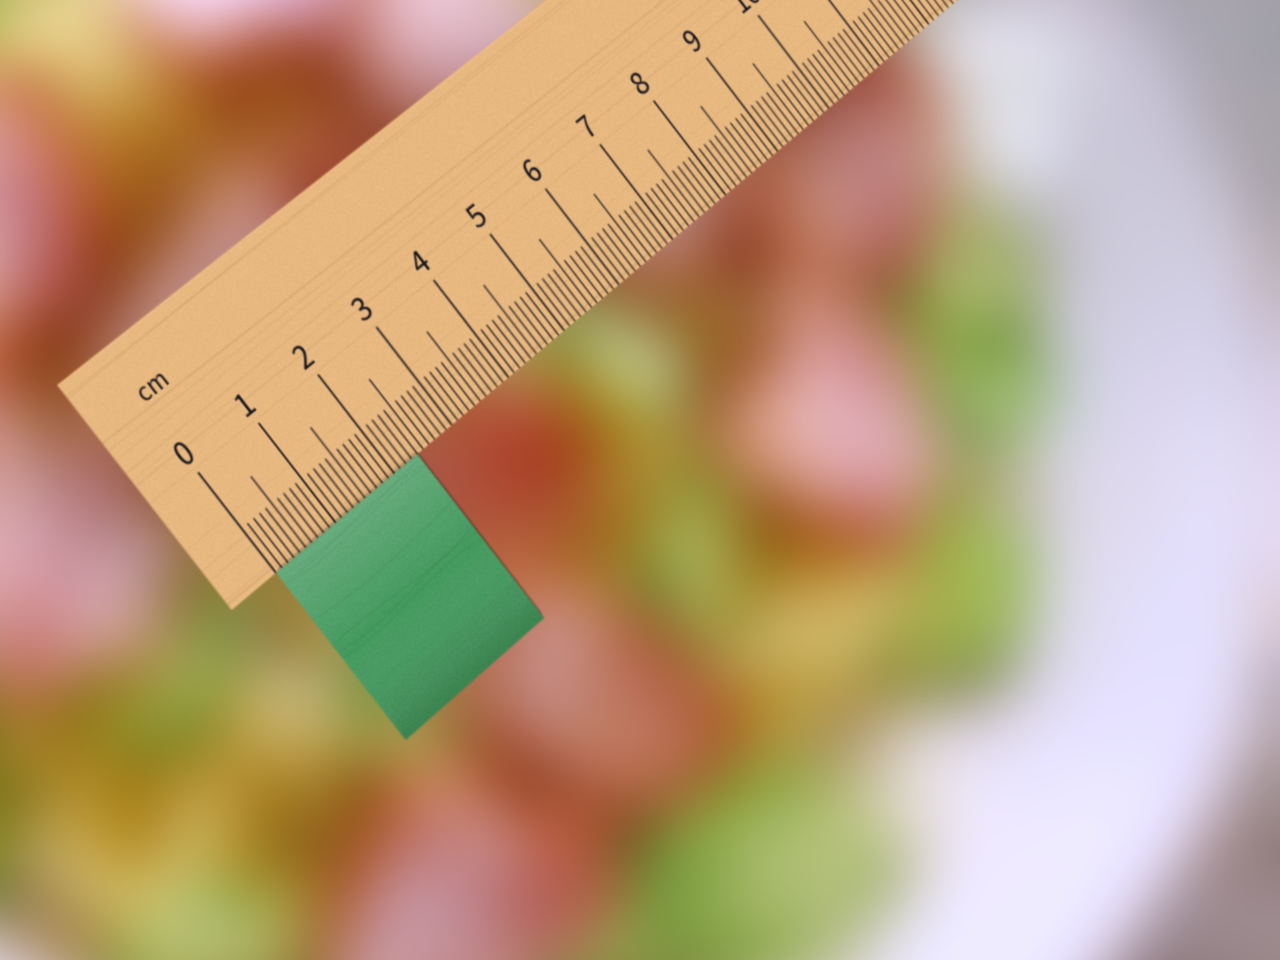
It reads 2.4 cm
